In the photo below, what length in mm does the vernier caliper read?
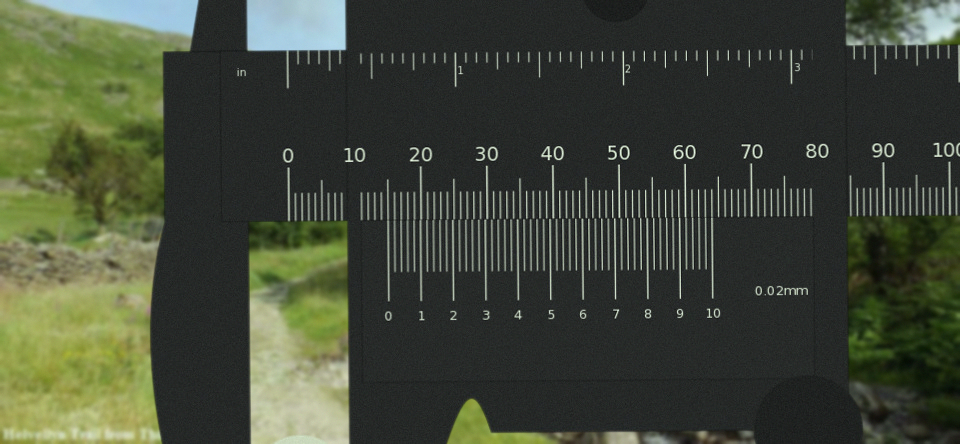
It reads 15.0 mm
